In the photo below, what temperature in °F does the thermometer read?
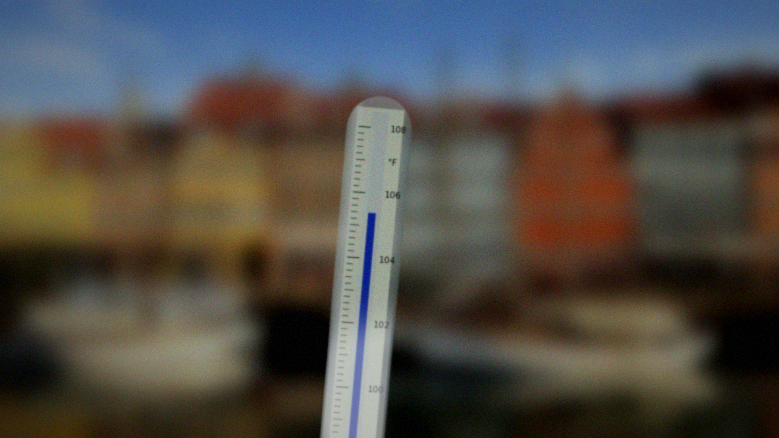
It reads 105.4 °F
